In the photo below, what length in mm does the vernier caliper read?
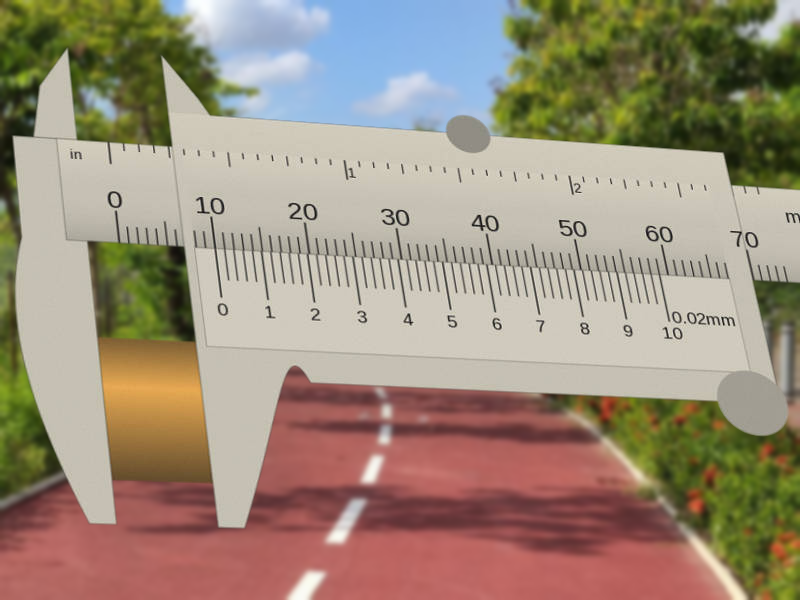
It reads 10.0 mm
